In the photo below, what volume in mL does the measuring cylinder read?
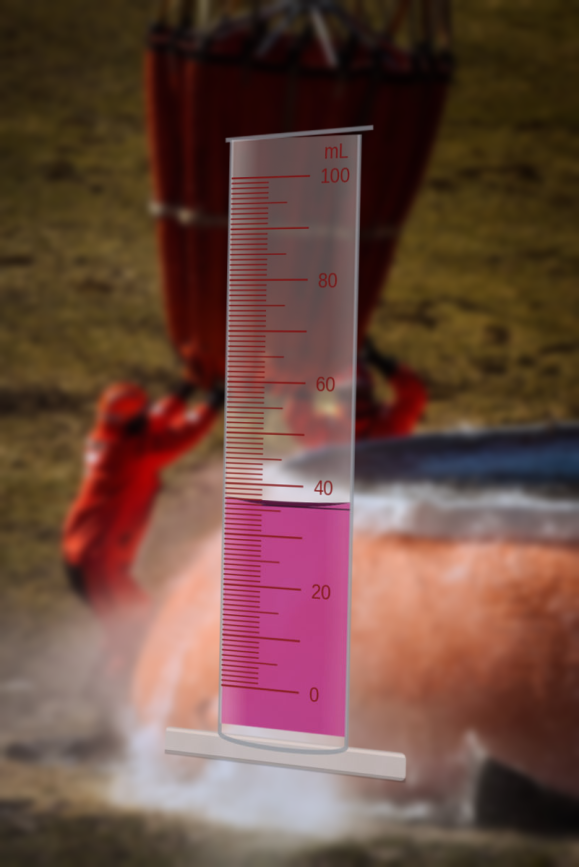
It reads 36 mL
